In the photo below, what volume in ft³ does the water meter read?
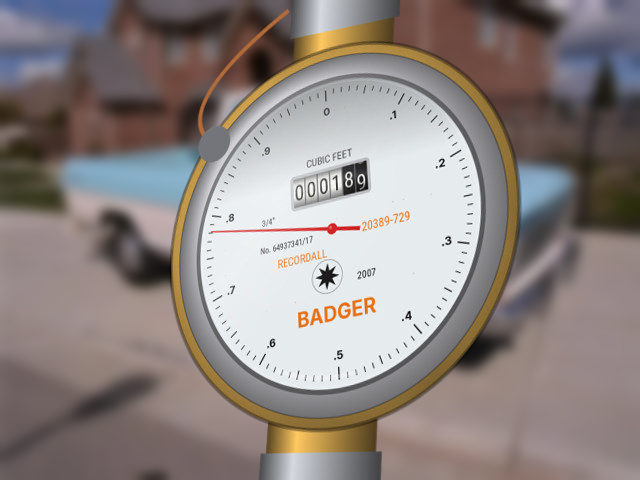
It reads 188.78 ft³
